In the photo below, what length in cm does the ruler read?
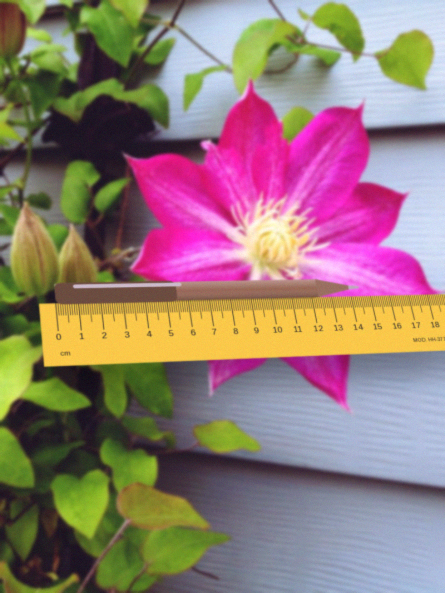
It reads 14.5 cm
